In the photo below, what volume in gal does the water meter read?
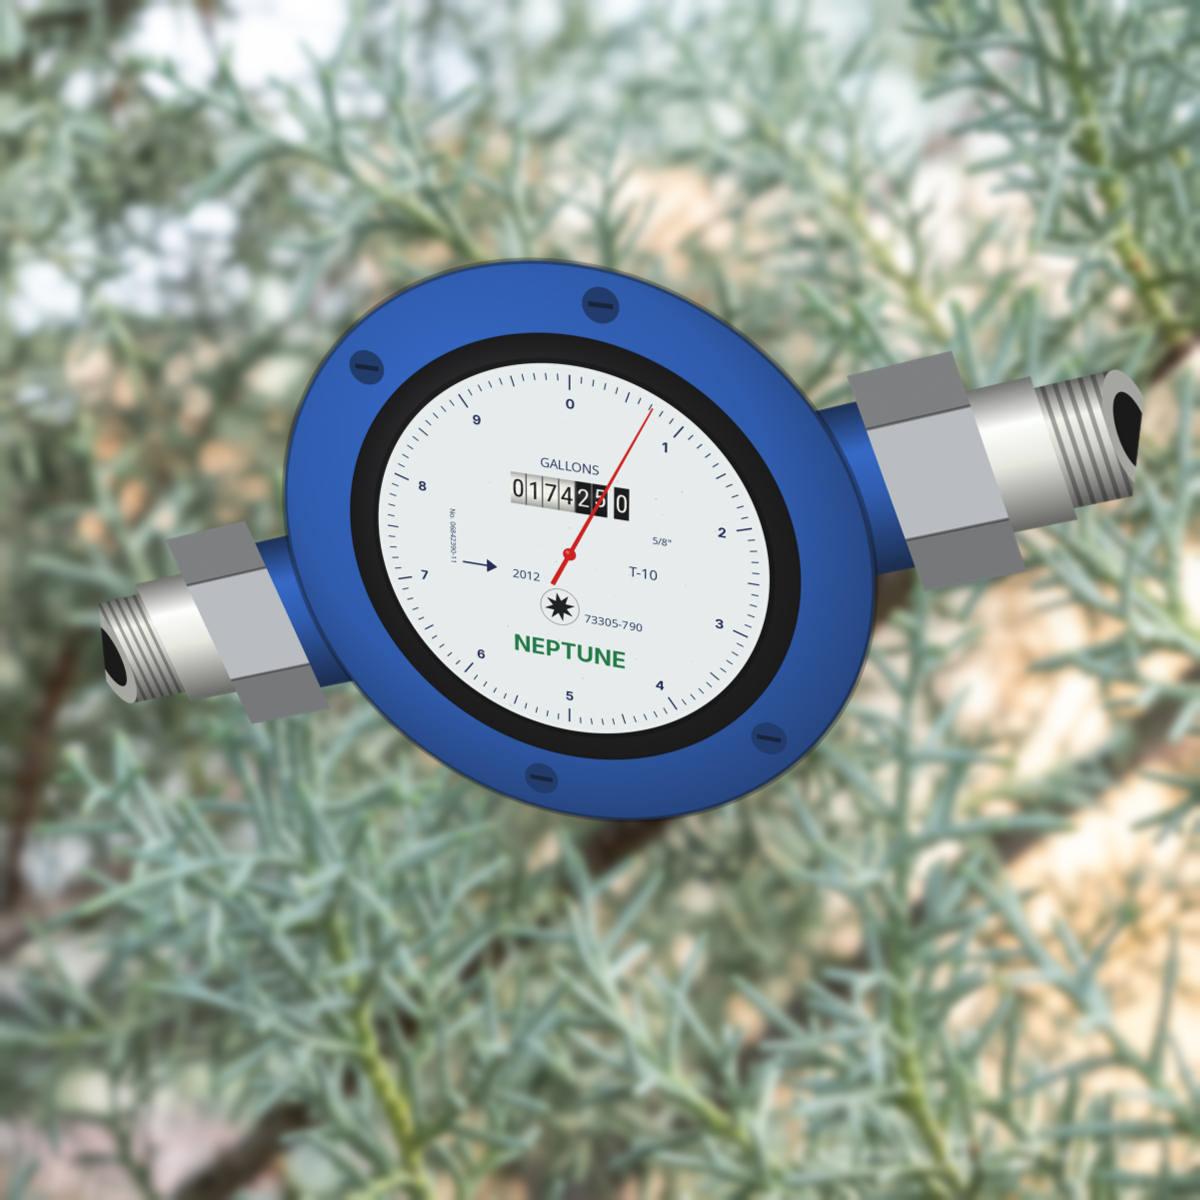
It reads 174250.7 gal
